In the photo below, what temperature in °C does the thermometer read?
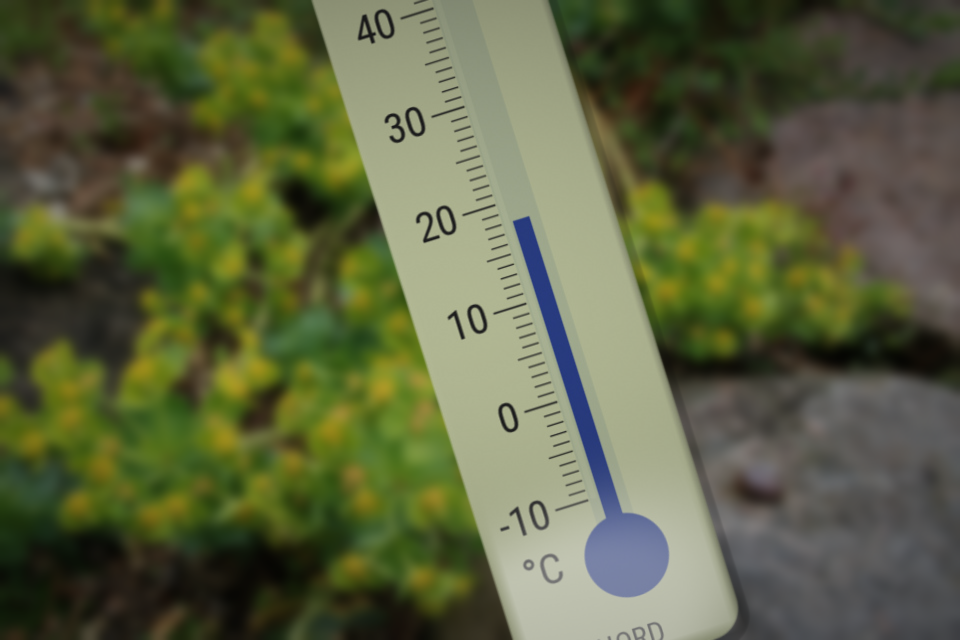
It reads 18 °C
